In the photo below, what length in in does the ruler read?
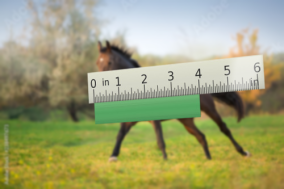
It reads 4 in
